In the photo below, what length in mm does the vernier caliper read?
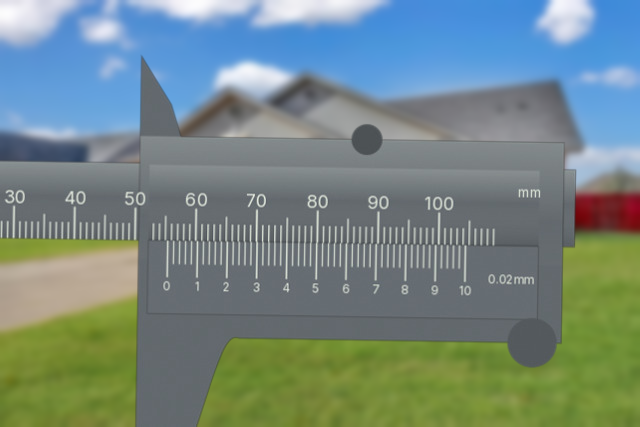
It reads 55.4 mm
